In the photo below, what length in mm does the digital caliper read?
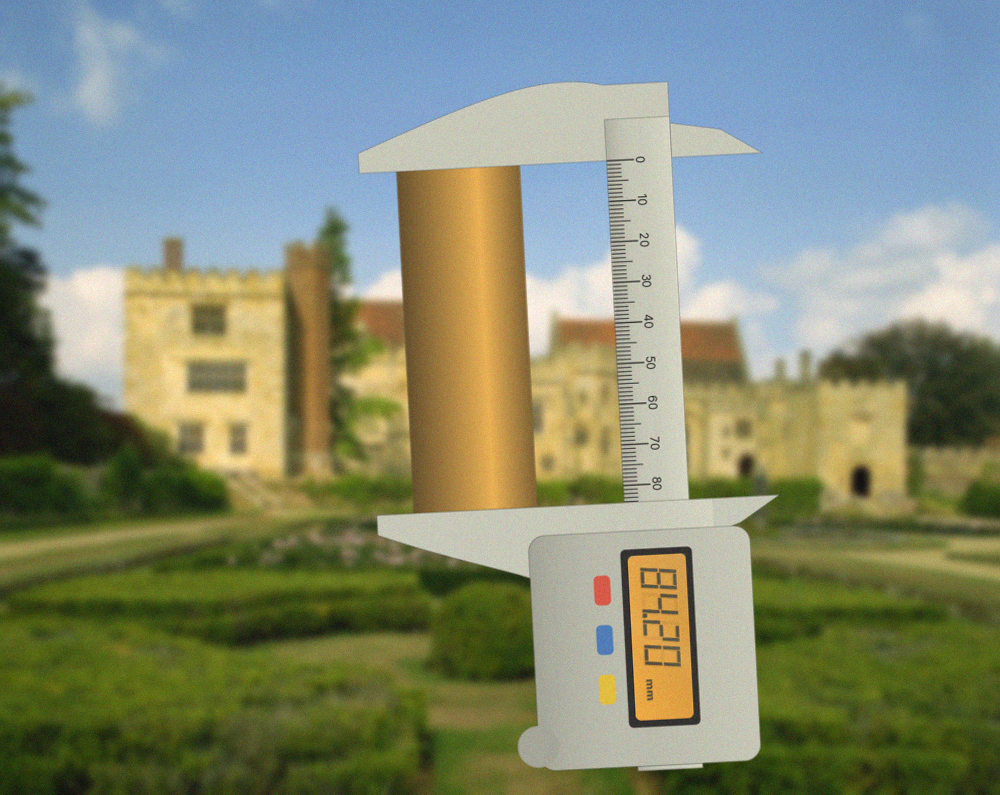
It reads 84.20 mm
